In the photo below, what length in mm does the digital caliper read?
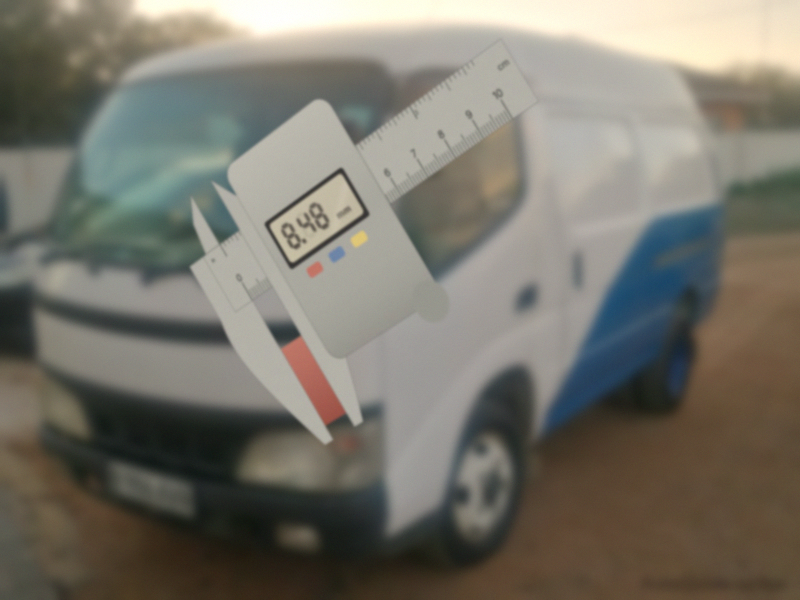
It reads 8.48 mm
